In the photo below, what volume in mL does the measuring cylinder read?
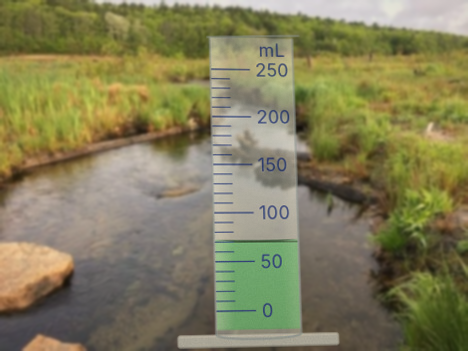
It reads 70 mL
